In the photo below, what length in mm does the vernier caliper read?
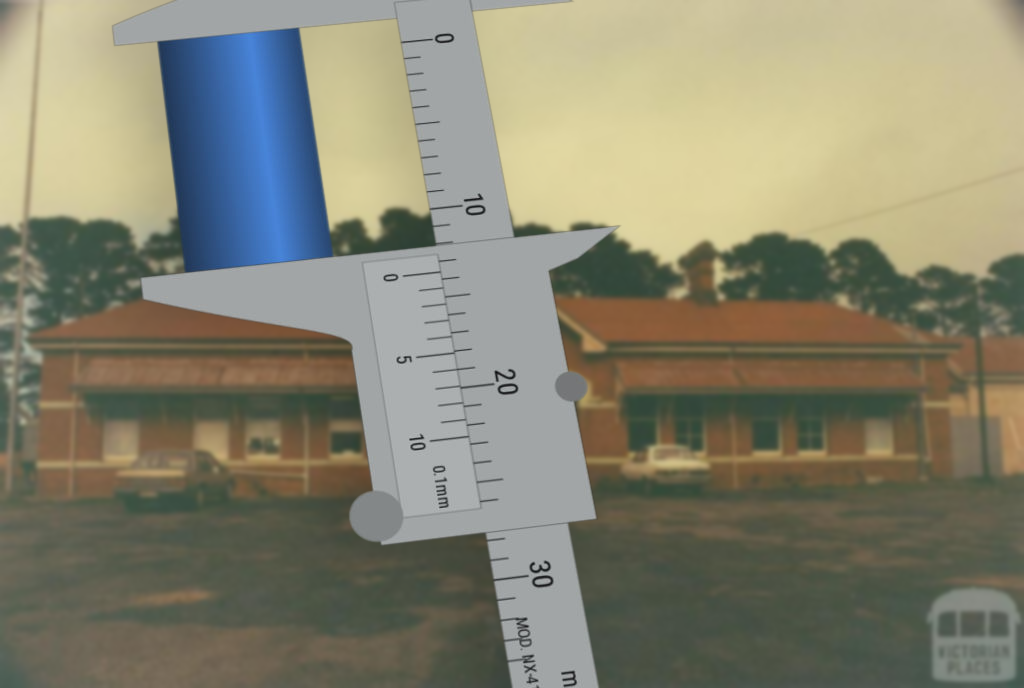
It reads 13.6 mm
